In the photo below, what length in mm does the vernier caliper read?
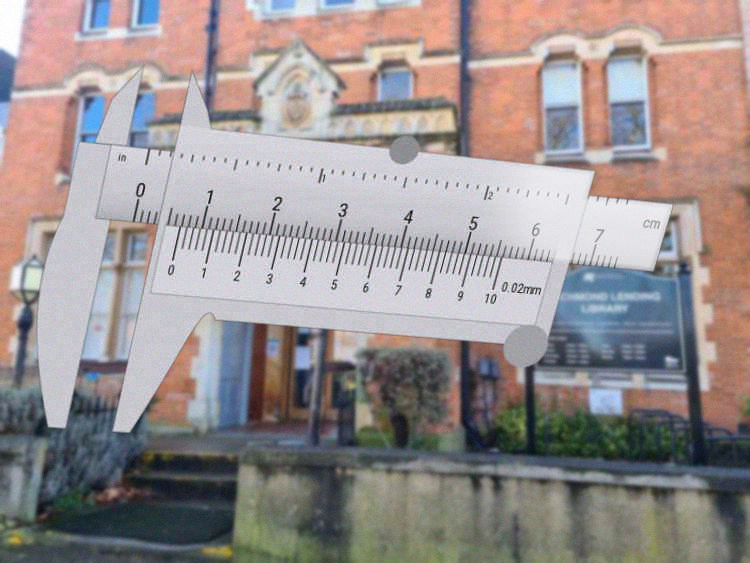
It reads 6.8 mm
